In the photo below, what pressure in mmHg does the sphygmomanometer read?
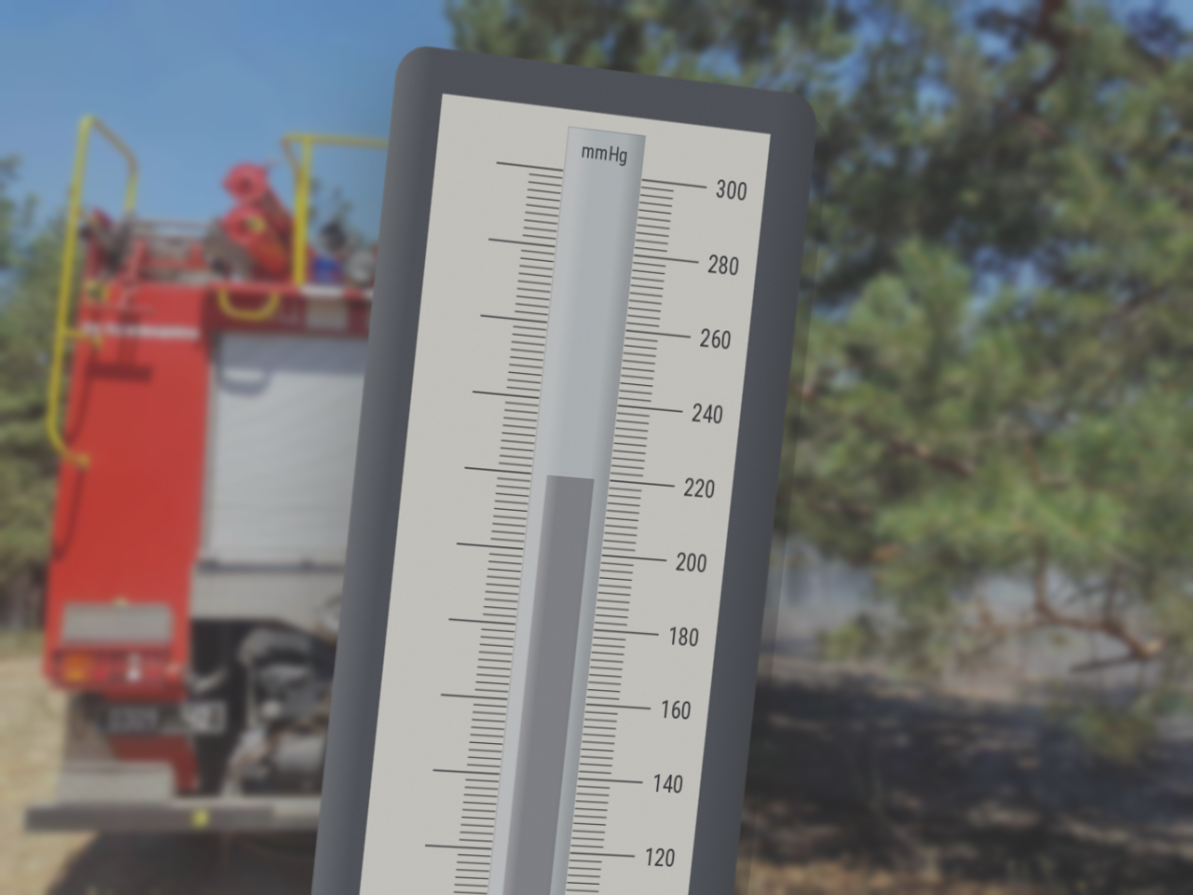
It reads 220 mmHg
